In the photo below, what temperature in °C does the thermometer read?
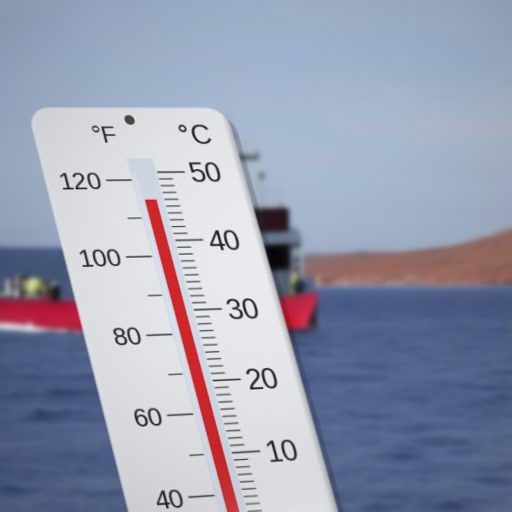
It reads 46 °C
